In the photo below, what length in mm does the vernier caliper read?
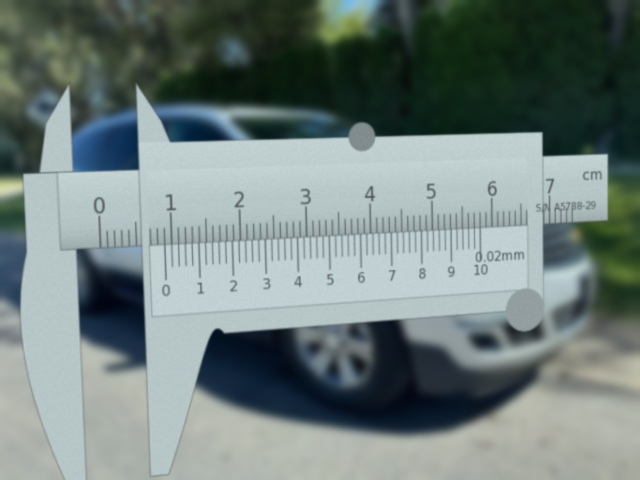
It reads 9.0 mm
